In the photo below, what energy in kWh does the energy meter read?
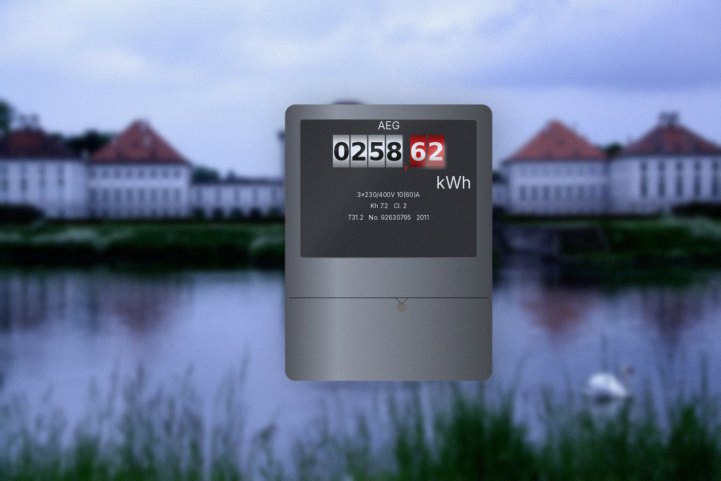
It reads 258.62 kWh
